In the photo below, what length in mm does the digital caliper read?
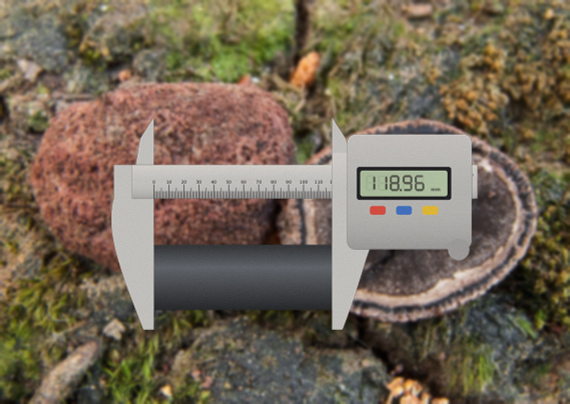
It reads 118.96 mm
